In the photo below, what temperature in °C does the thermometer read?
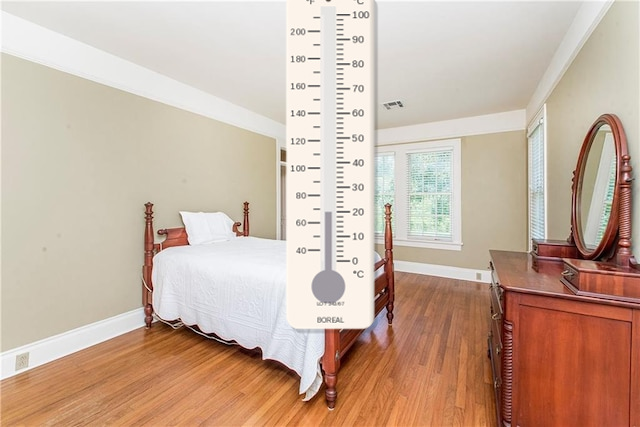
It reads 20 °C
